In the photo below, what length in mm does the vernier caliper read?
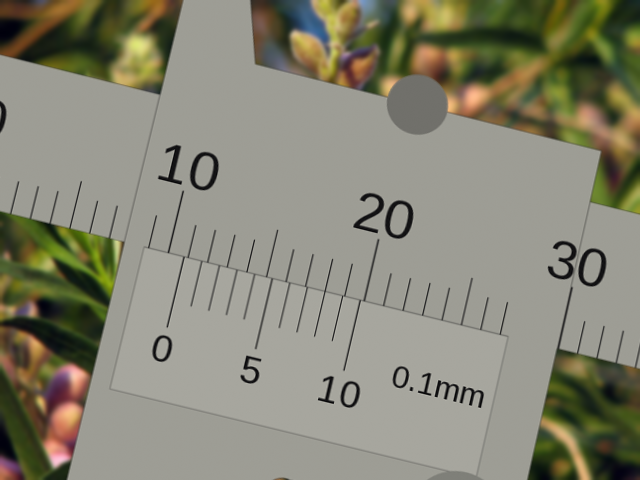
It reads 10.8 mm
